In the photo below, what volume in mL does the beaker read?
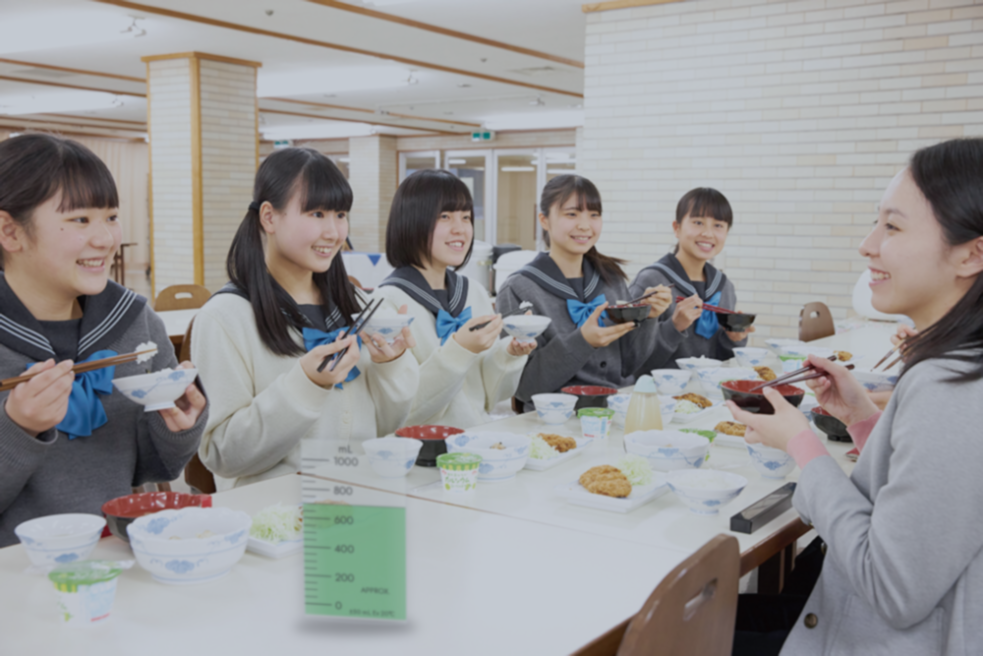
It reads 700 mL
